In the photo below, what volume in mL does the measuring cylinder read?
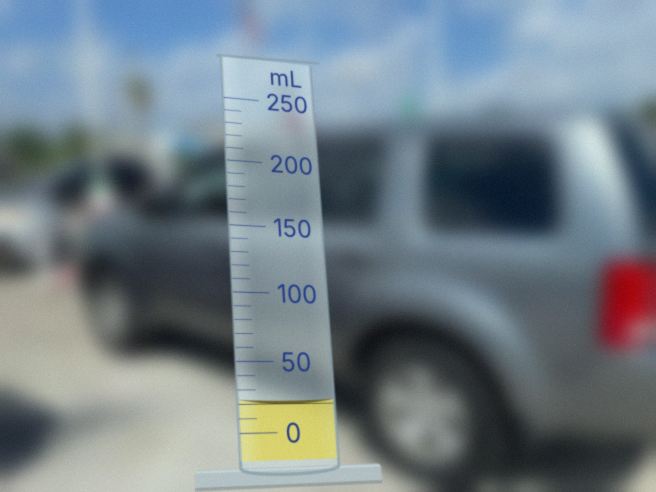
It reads 20 mL
